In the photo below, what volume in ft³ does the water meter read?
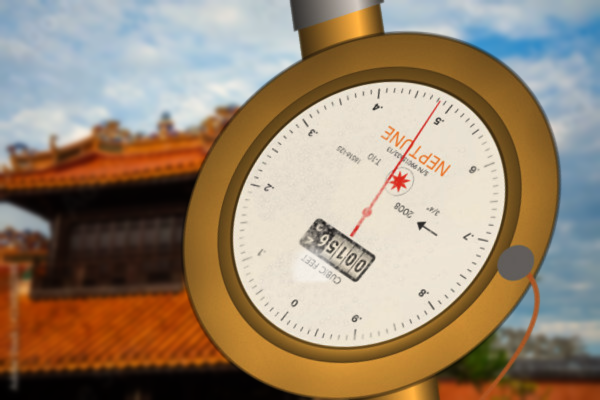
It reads 1562.48 ft³
